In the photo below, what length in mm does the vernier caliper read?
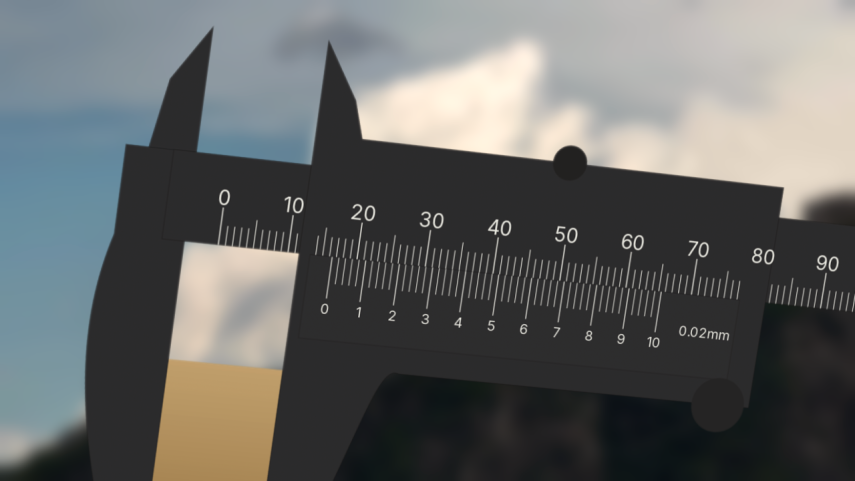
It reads 16.4 mm
